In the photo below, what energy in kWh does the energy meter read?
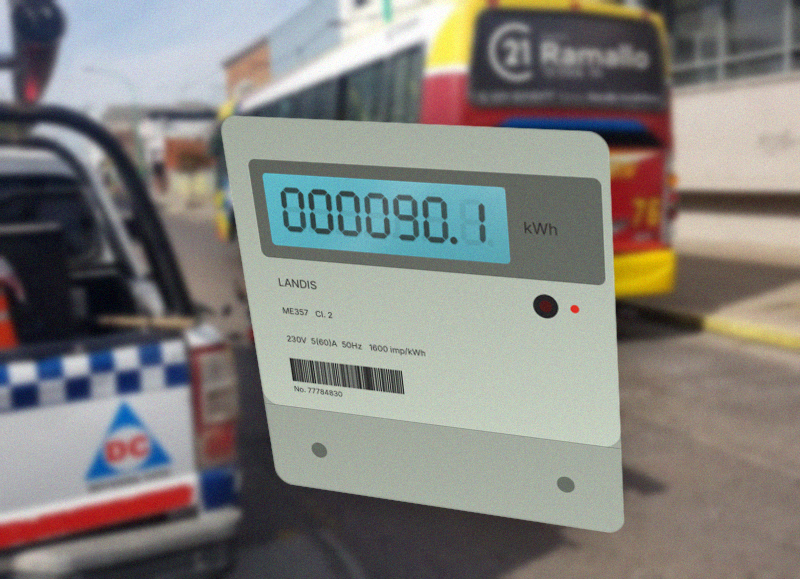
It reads 90.1 kWh
